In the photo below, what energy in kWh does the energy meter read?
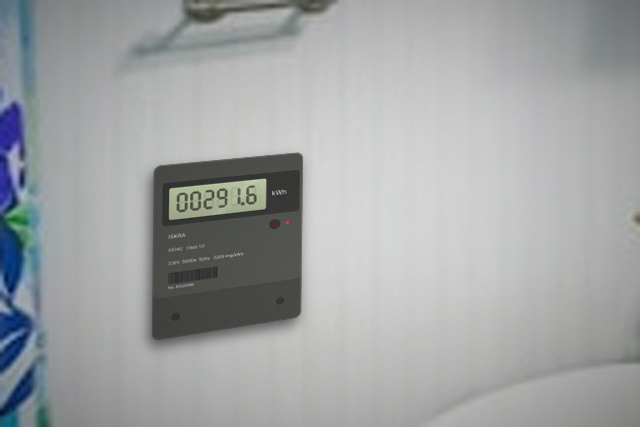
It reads 291.6 kWh
